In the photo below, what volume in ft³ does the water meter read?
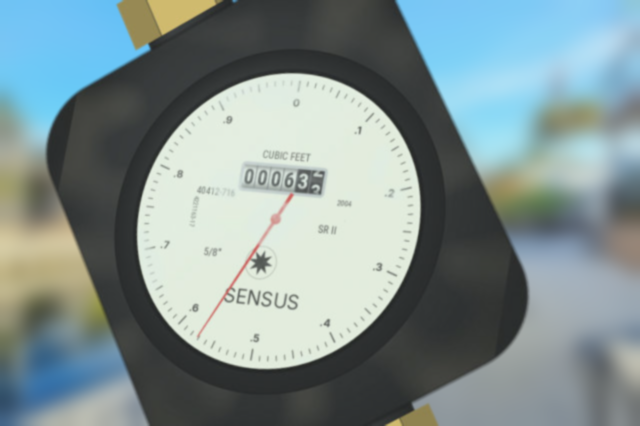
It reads 632.57 ft³
